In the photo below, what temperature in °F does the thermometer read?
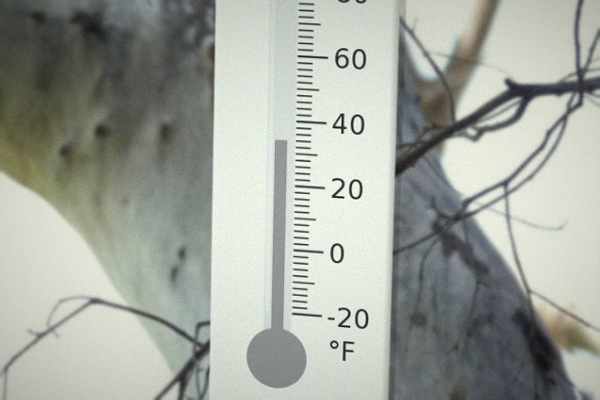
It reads 34 °F
